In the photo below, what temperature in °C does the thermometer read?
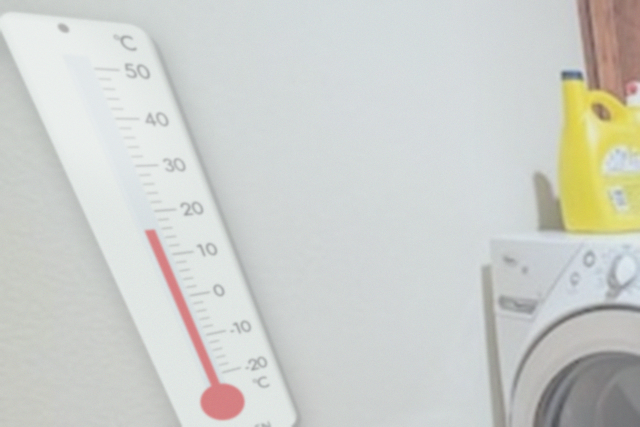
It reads 16 °C
